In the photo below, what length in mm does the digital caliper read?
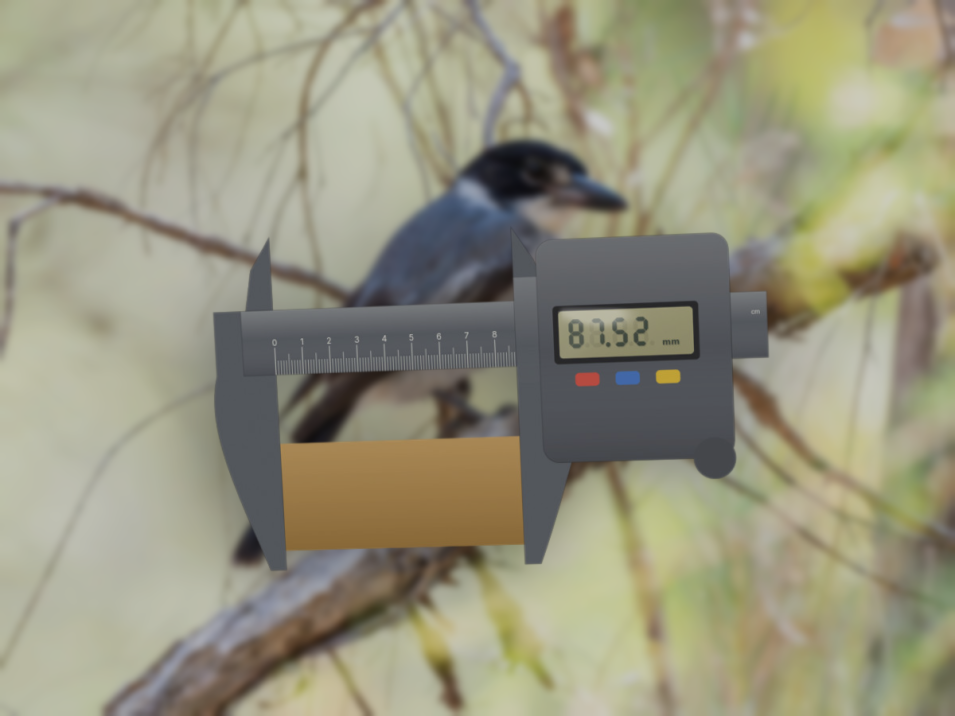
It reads 87.52 mm
